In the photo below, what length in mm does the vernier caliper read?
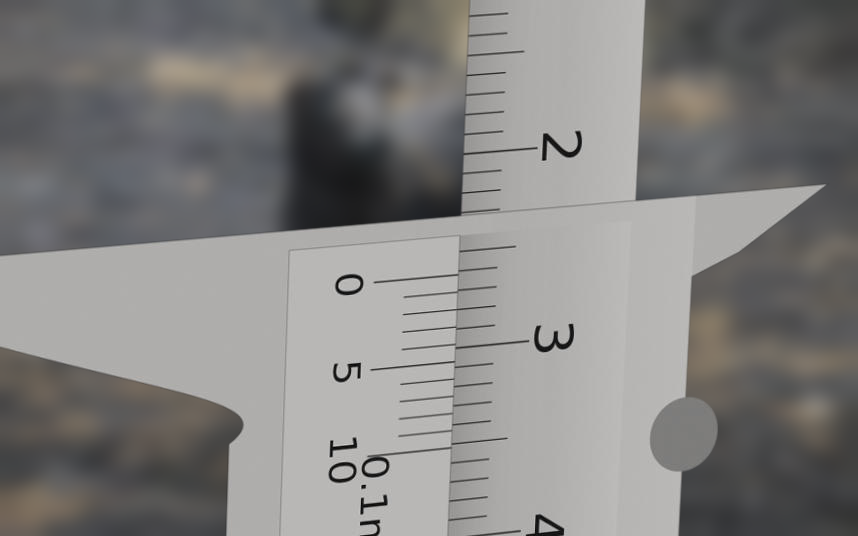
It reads 26.2 mm
